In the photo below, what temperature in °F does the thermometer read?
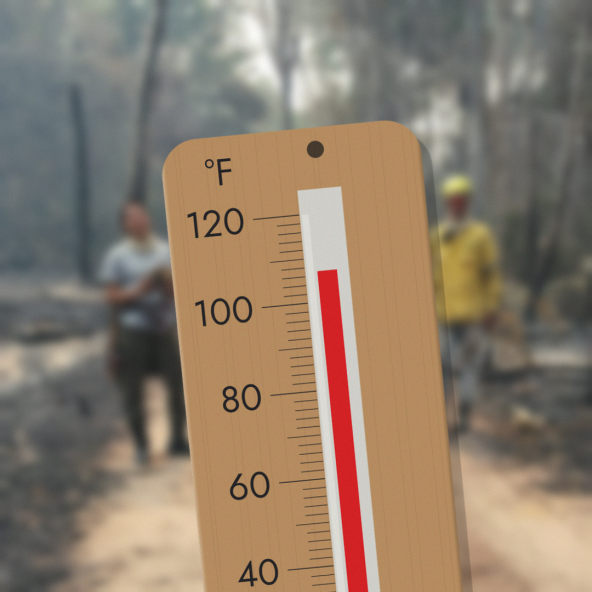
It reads 107 °F
